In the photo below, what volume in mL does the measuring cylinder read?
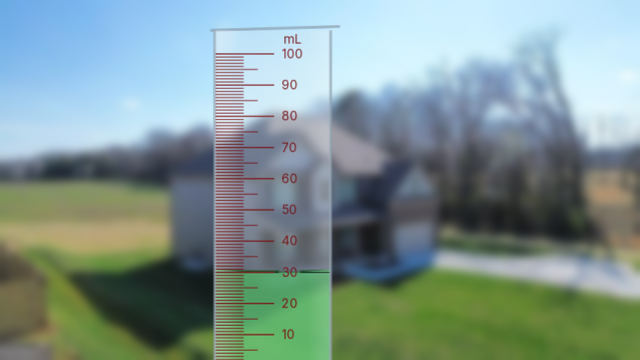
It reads 30 mL
